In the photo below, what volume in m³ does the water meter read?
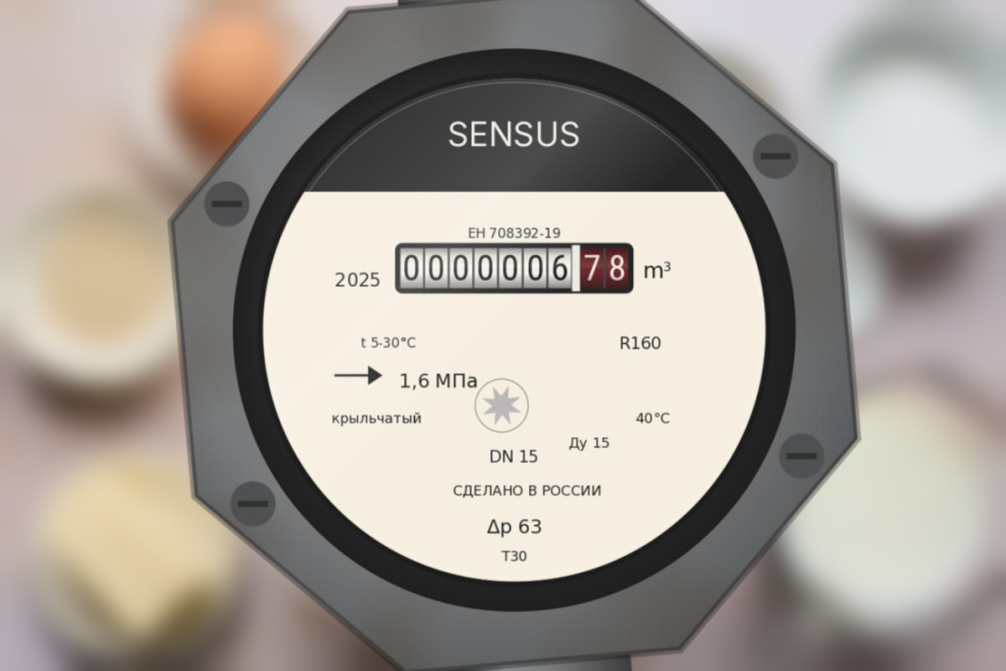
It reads 6.78 m³
